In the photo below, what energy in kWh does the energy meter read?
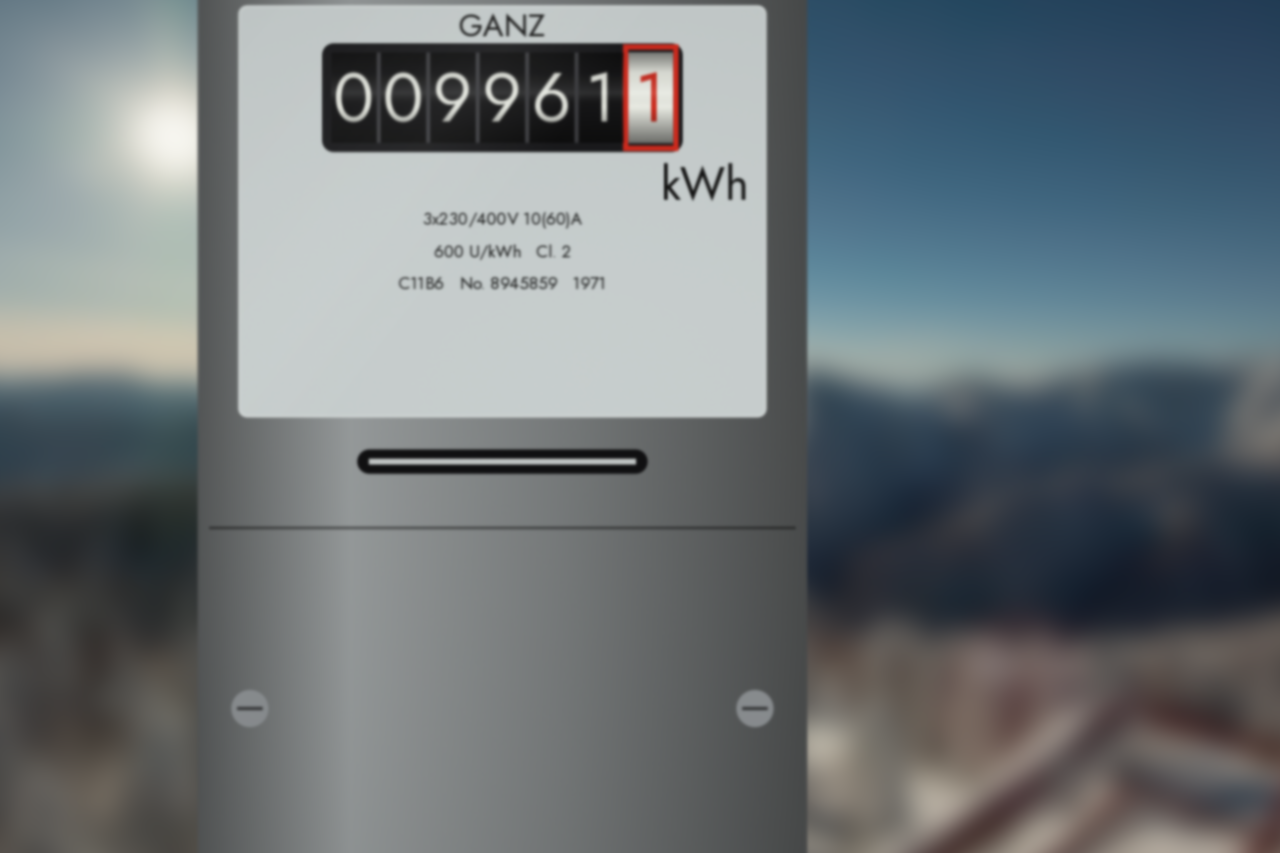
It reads 9961.1 kWh
